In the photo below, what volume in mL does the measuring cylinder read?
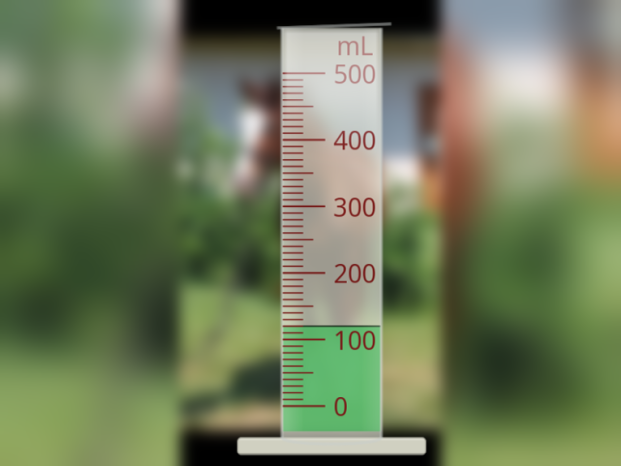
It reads 120 mL
